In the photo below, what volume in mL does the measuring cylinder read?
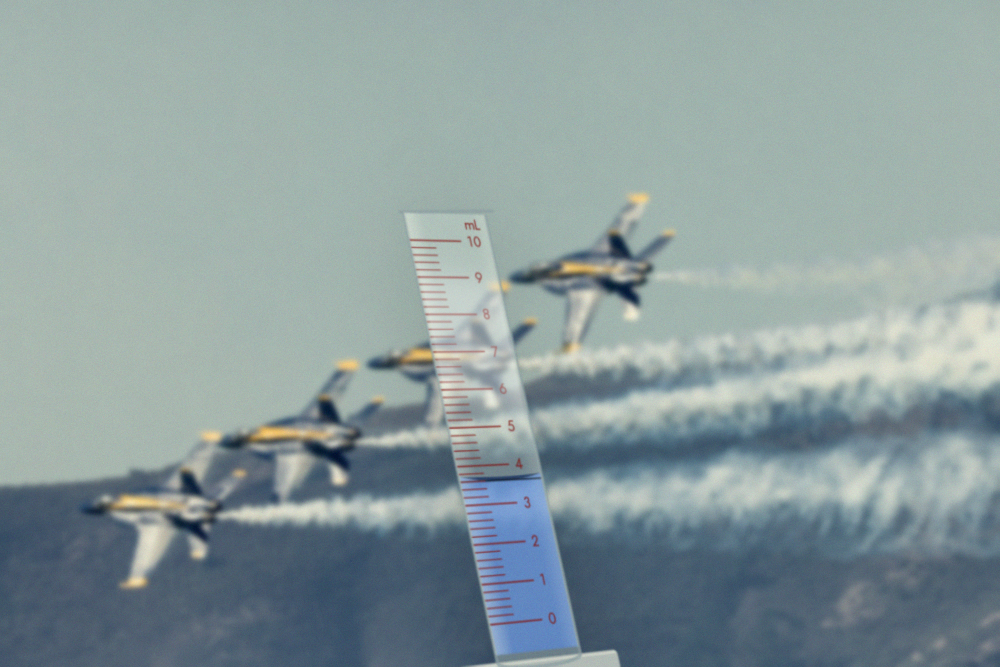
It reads 3.6 mL
